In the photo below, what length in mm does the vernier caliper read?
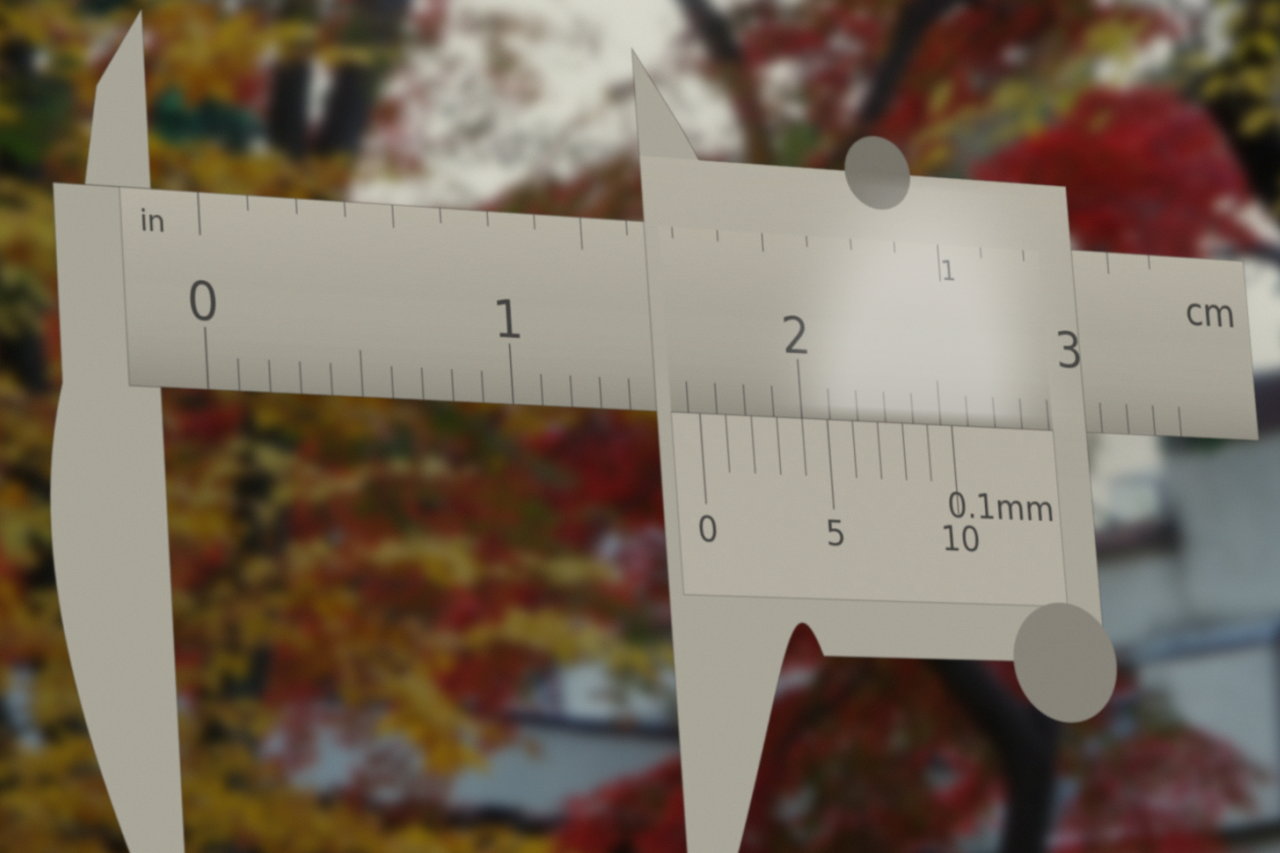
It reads 16.4 mm
